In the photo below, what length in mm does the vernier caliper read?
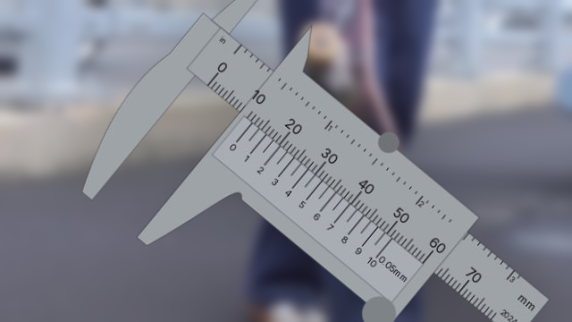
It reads 12.5 mm
